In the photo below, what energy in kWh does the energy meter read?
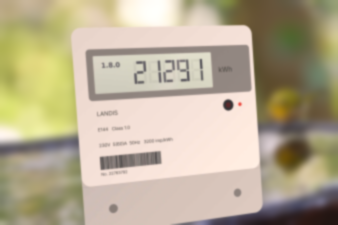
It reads 21291 kWh
